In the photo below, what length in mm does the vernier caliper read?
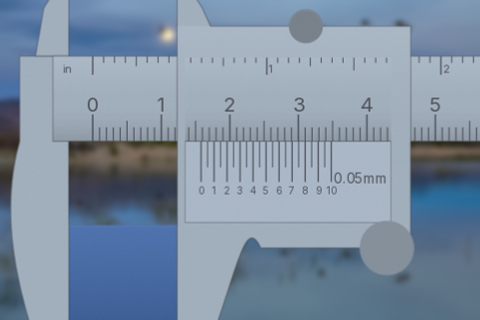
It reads 15.8 mm
